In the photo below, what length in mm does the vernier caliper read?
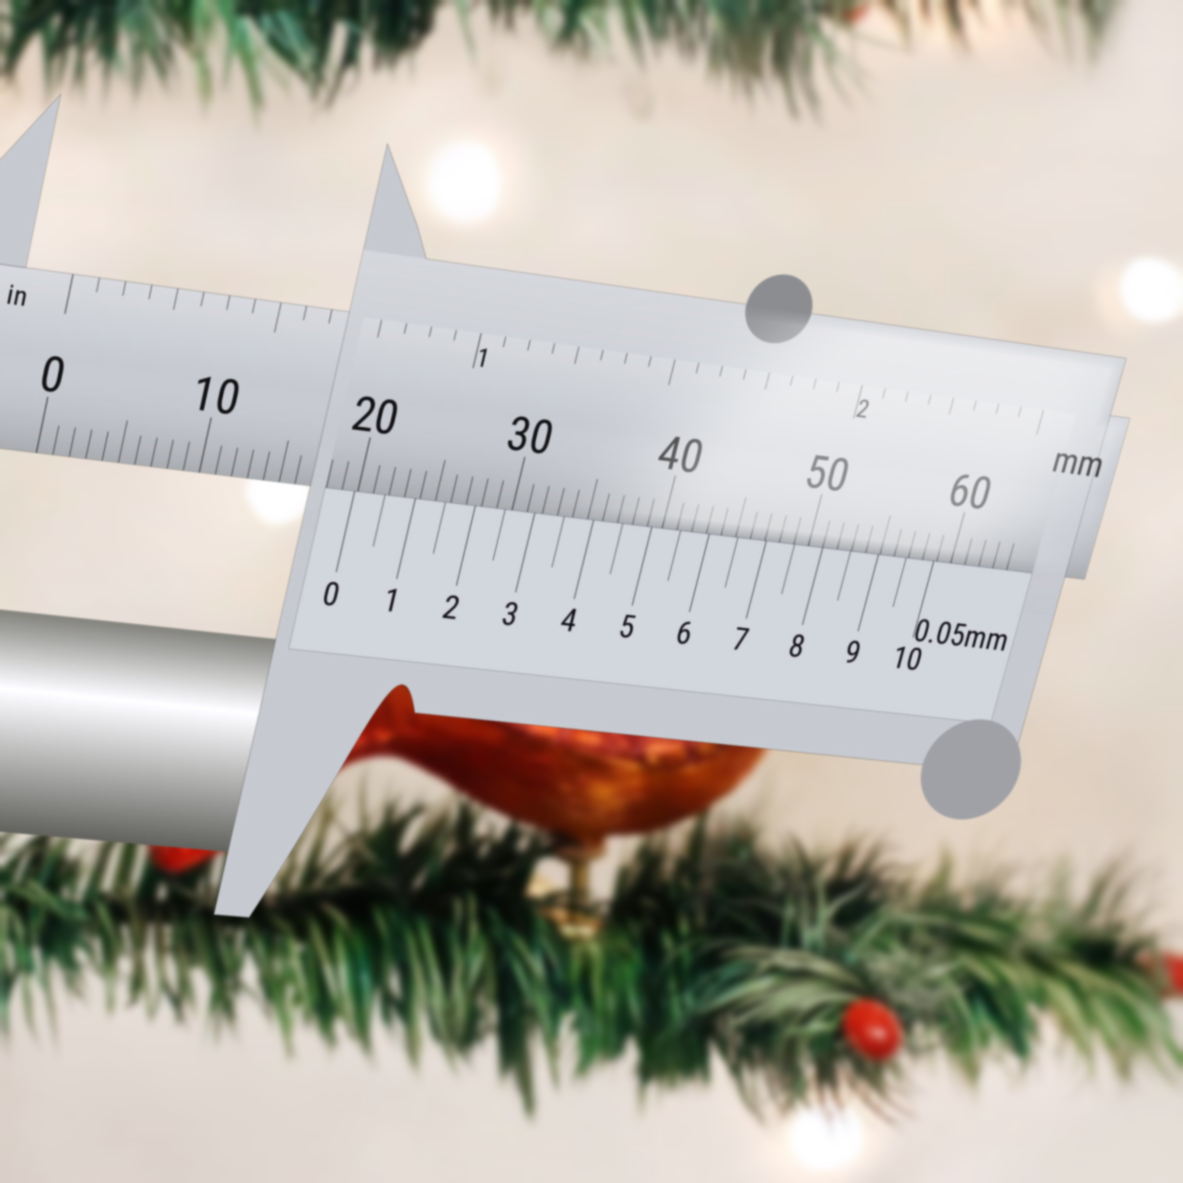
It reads 19.8 mm
